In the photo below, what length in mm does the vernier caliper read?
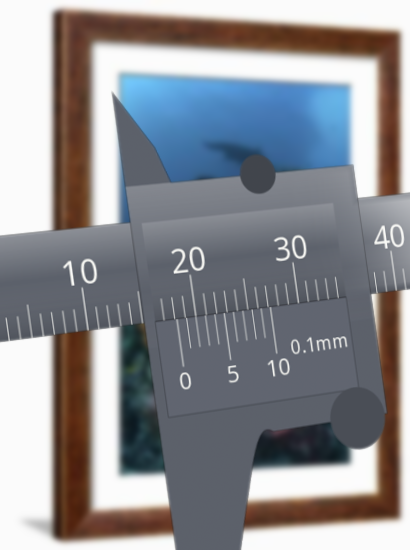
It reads 18.2 mm
